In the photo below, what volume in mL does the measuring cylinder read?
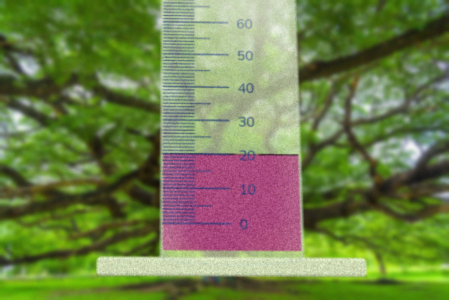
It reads 20 mL
